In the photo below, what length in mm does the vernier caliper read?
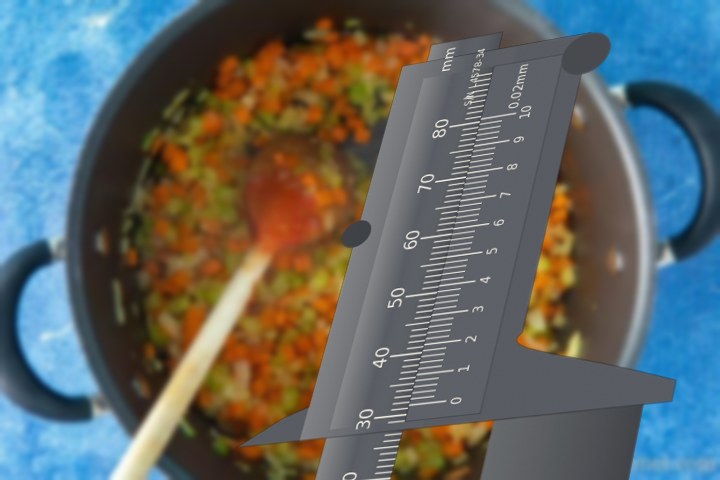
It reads 31.5 mm
